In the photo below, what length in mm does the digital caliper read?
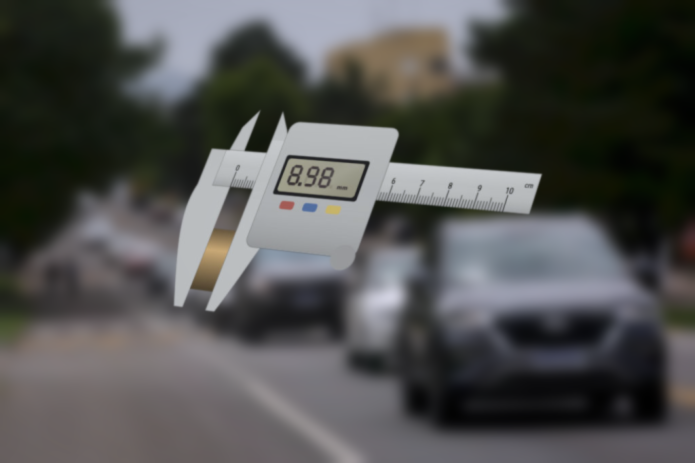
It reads 8.98 mm
